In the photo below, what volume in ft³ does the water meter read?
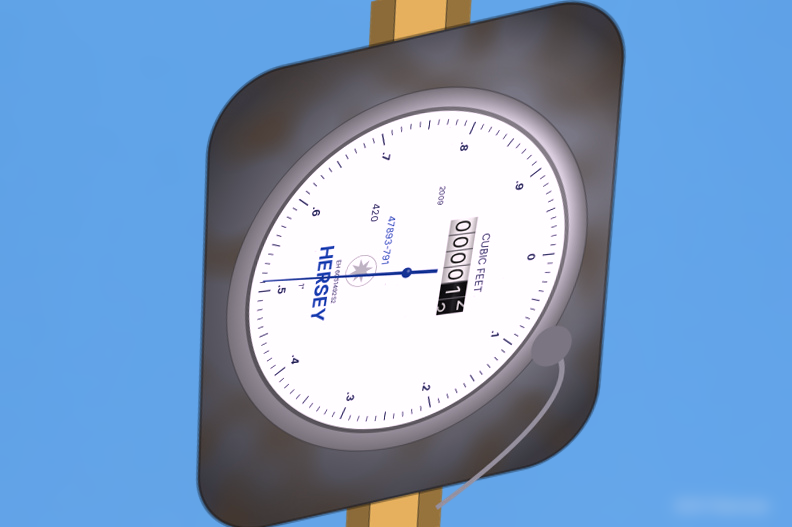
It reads 12.51 ft³
